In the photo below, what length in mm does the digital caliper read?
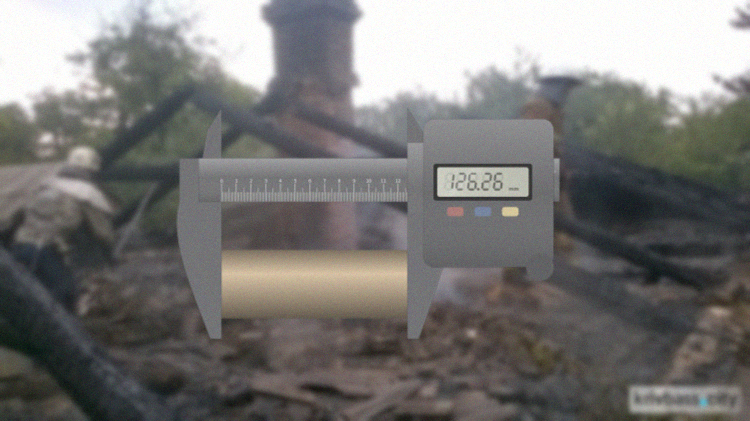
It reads 126.26 mm
